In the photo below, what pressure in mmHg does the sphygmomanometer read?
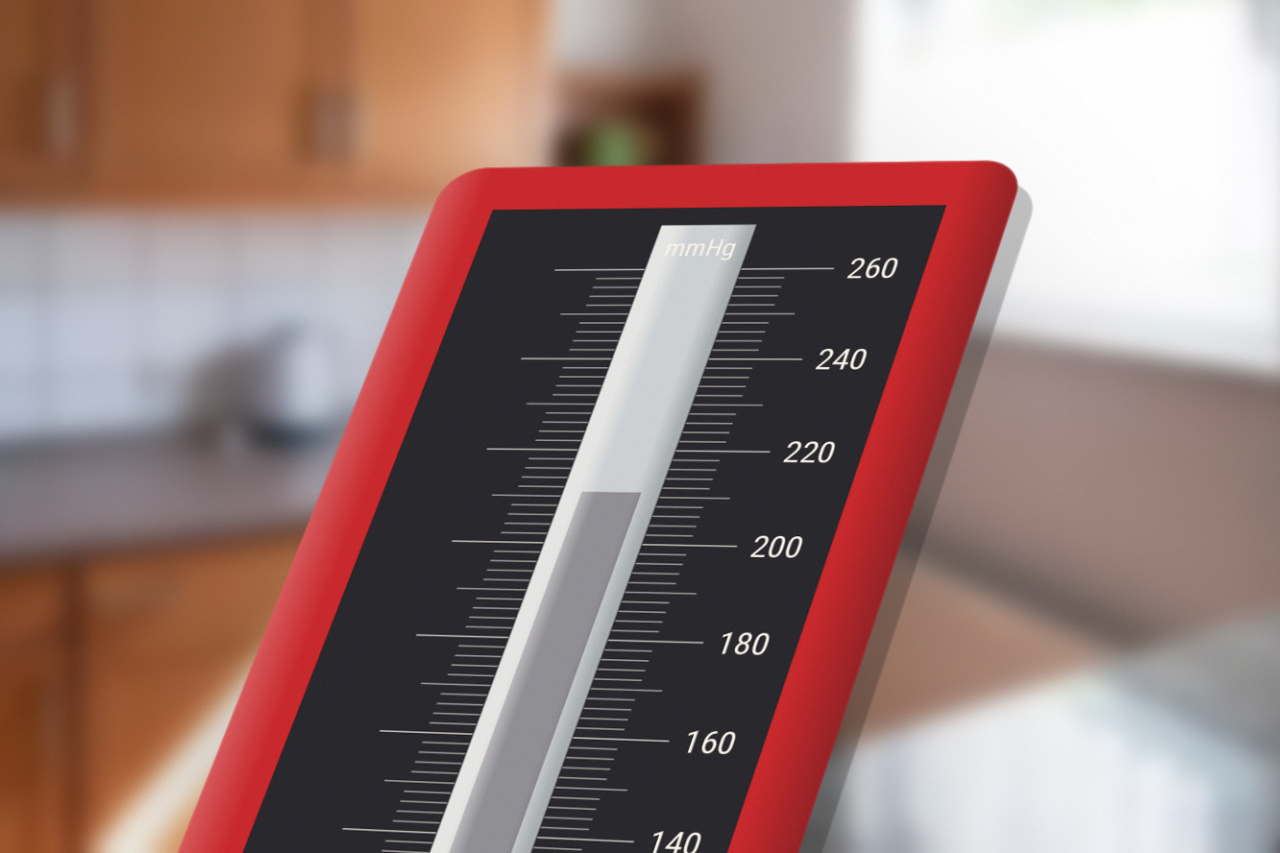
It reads 211 mmHg
